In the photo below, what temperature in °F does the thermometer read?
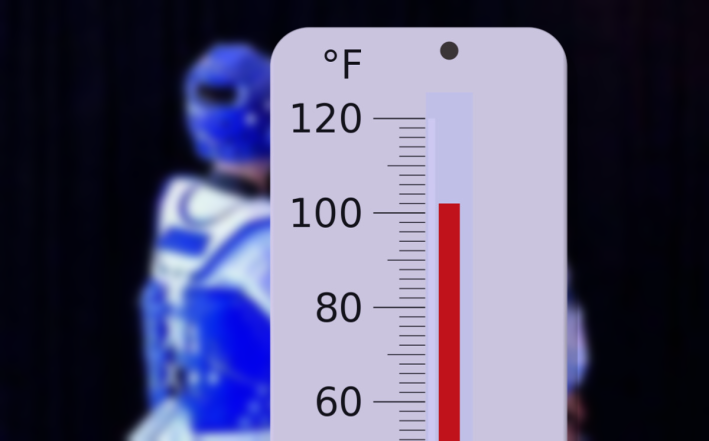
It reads 102 °F
